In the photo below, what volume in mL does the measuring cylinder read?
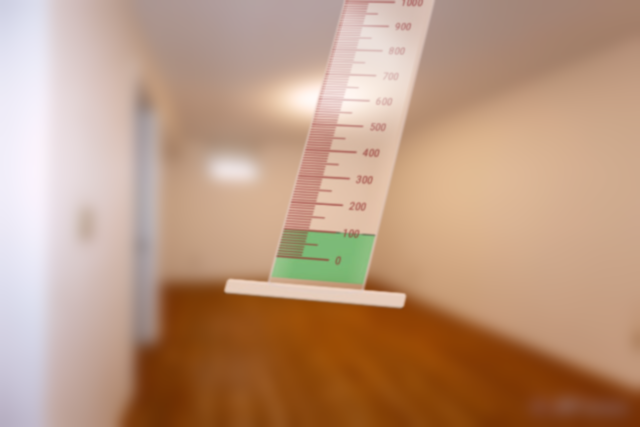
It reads 100 mL
